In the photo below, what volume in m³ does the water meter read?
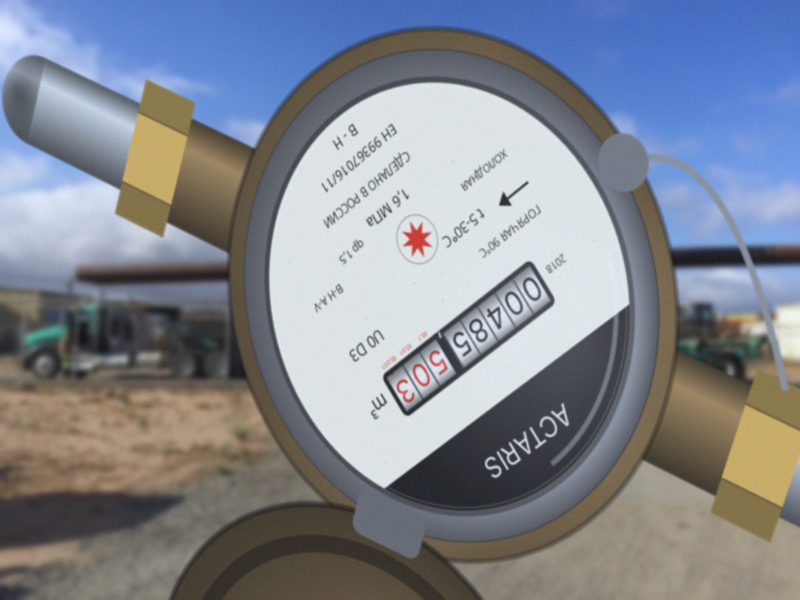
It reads 485.503 m³
